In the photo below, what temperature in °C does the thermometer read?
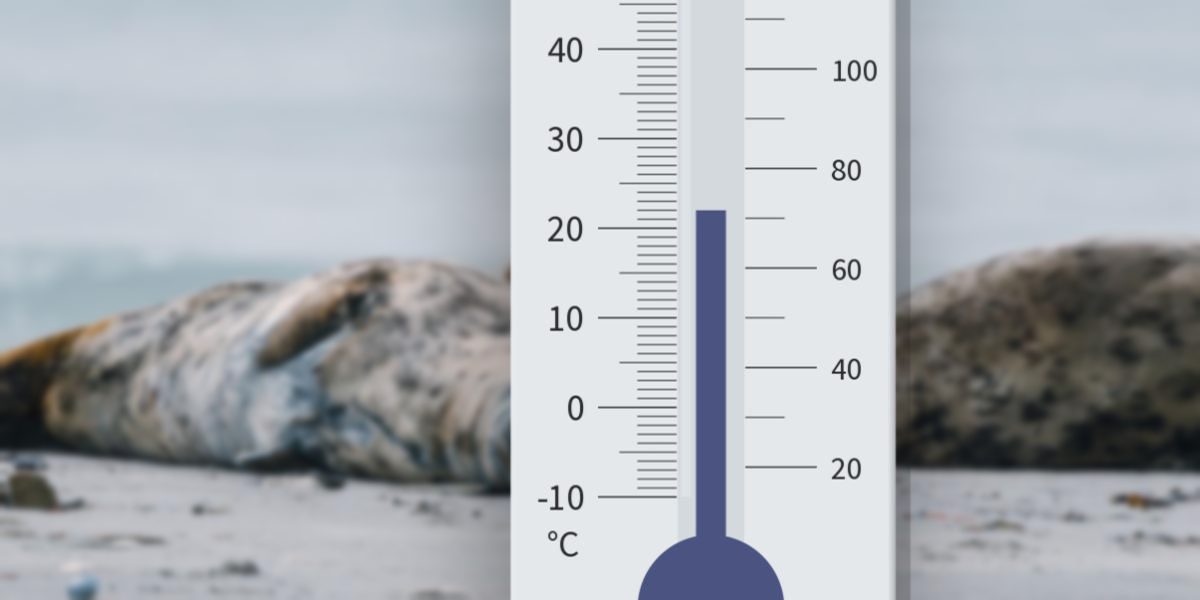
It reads 22 °C
